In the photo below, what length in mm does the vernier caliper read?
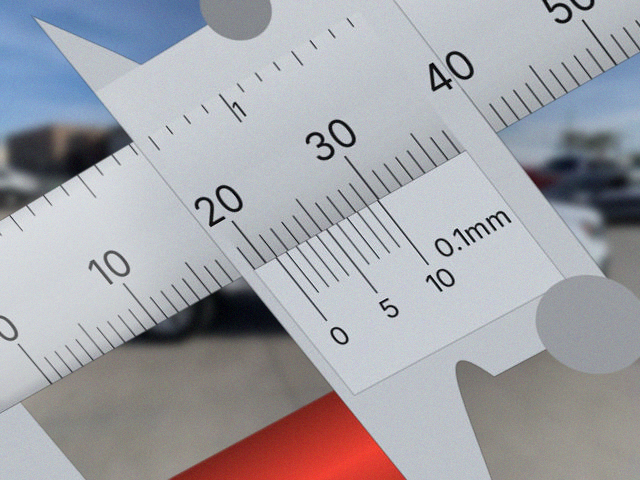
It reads 20.9 mm
